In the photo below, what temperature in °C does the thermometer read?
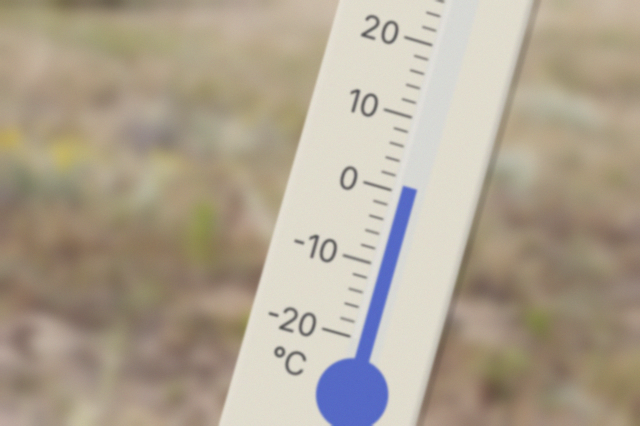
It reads 1 °C
